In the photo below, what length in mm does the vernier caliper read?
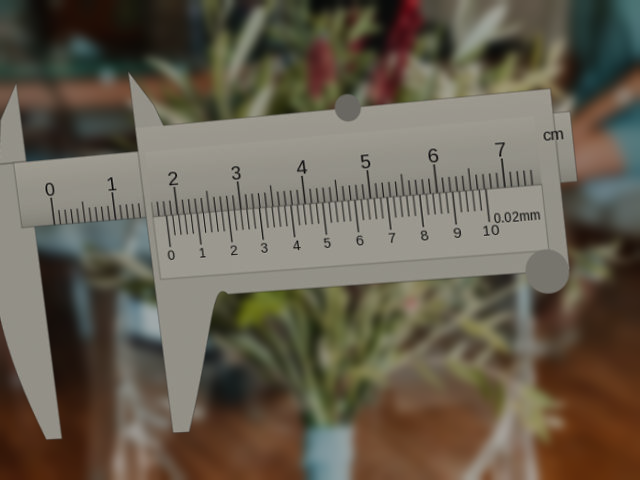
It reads 18.2 mm
